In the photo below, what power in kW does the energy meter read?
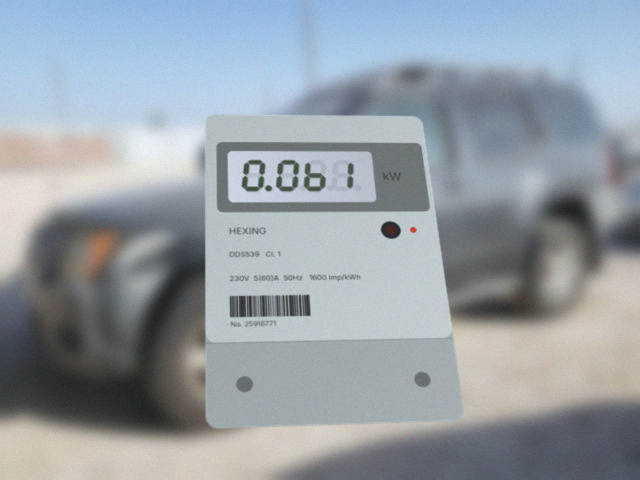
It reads 0.061 kW
